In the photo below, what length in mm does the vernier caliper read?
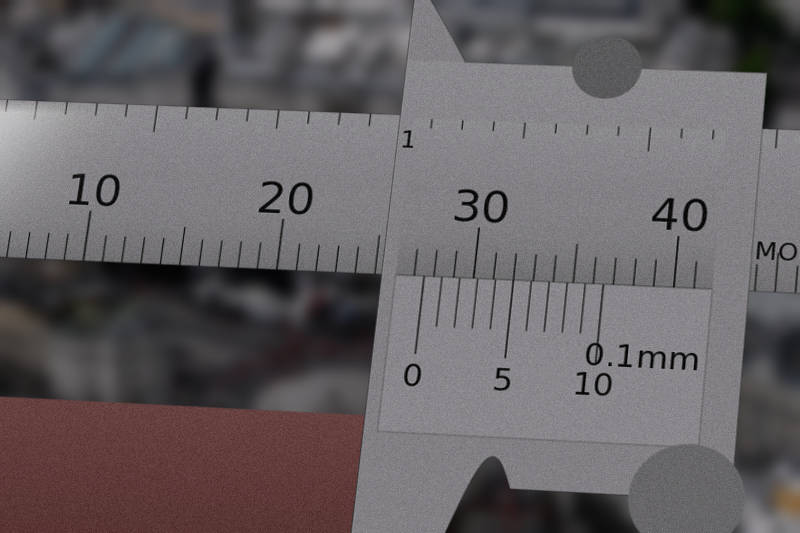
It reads 27.5 mm
